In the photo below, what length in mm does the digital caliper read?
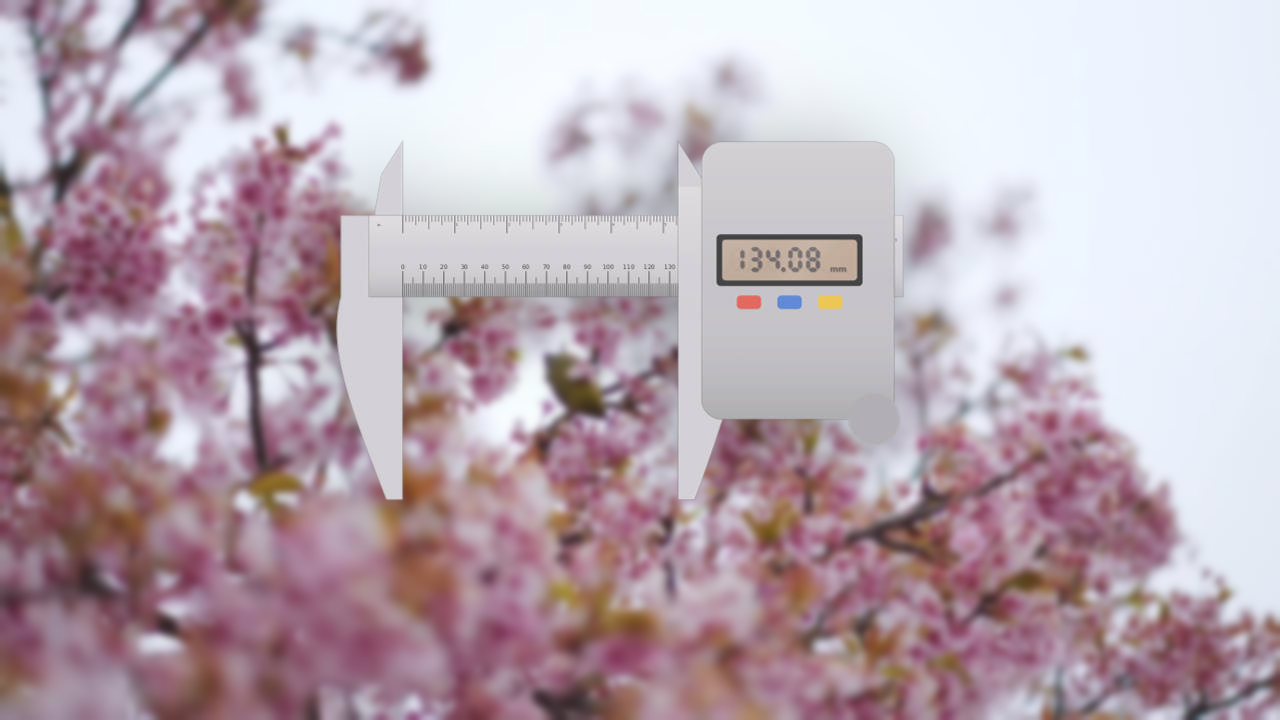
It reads 134.08 mm
